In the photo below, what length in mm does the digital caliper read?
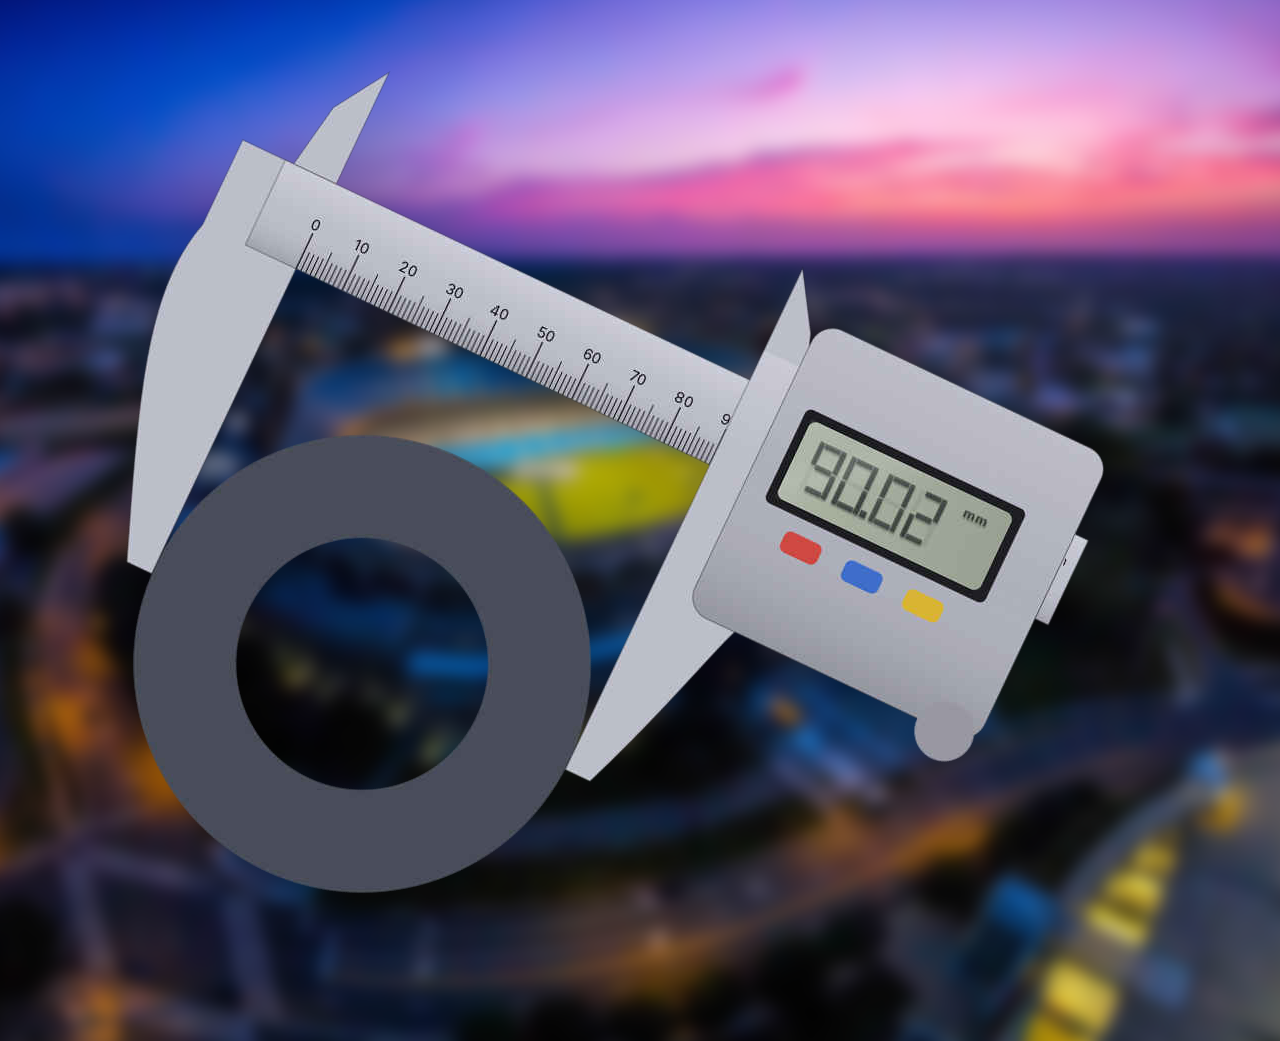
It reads 90.02 mm
